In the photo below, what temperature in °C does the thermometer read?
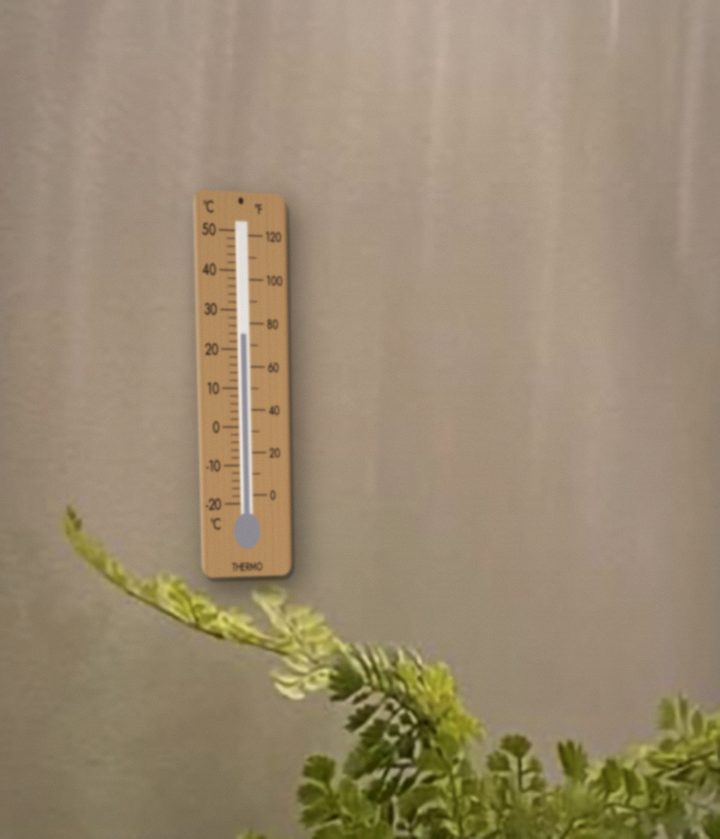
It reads 24 °C
